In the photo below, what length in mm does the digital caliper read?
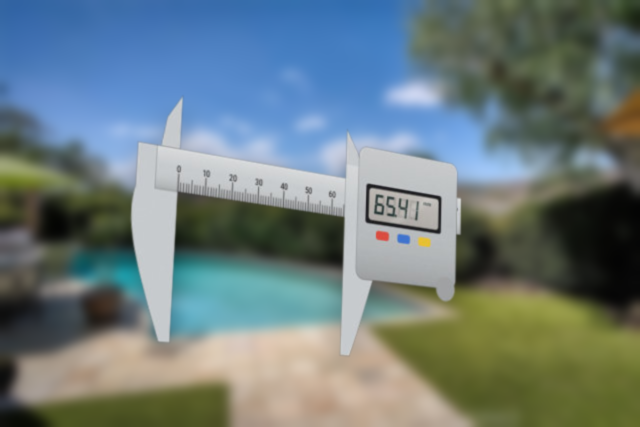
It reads 65.41 mm
